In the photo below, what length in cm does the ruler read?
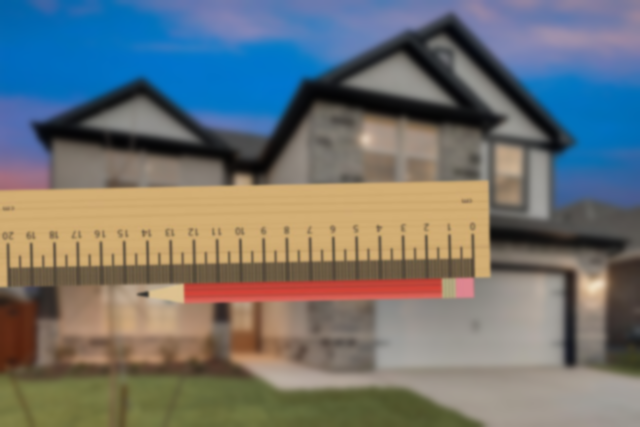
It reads 14.5 cm
